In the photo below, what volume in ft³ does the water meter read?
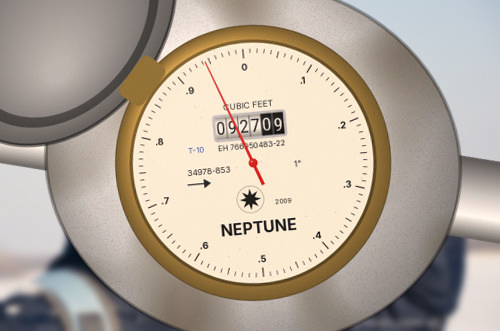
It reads 92708.94 ft³
